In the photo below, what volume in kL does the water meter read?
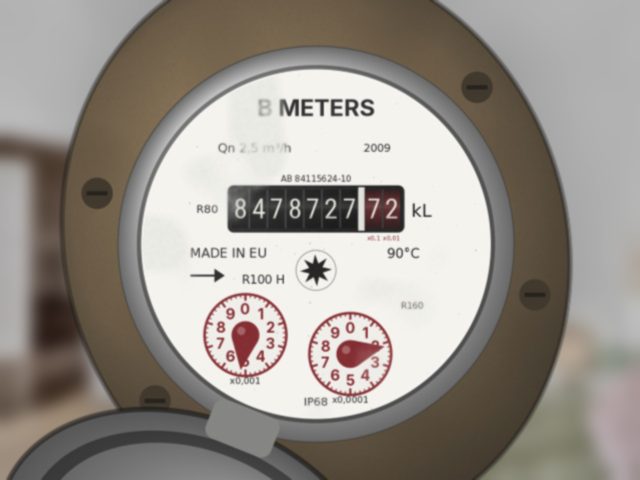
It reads 8478727.7252 kL
